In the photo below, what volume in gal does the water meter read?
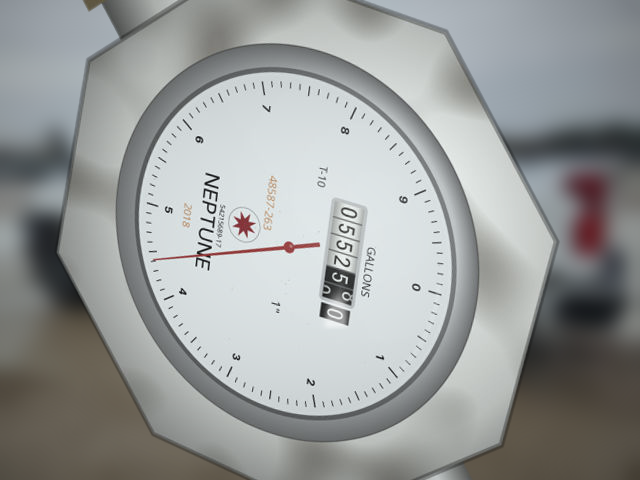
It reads 552584.4 gal
